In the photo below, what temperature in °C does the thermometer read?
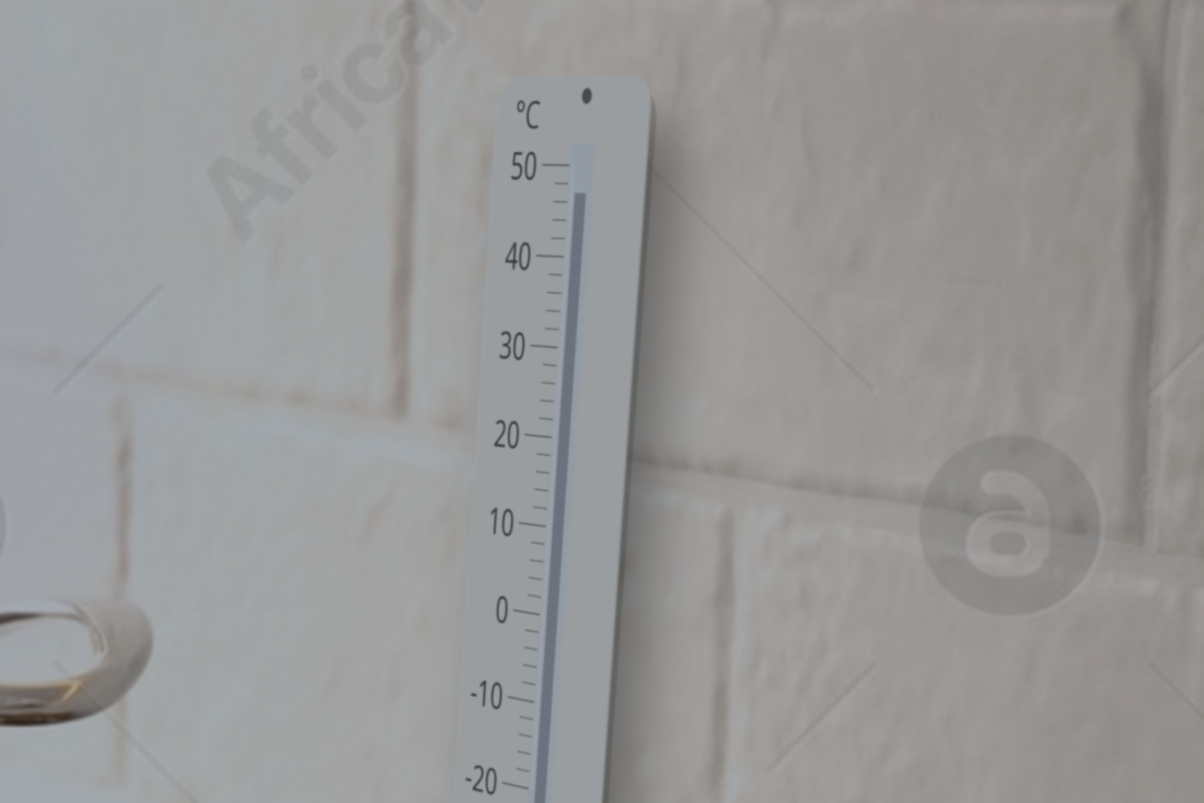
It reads 47 °C
